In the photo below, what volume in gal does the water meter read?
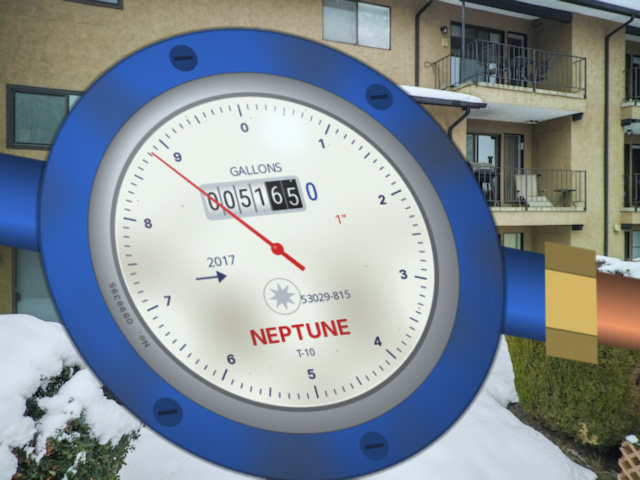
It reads 51648.8 gal
